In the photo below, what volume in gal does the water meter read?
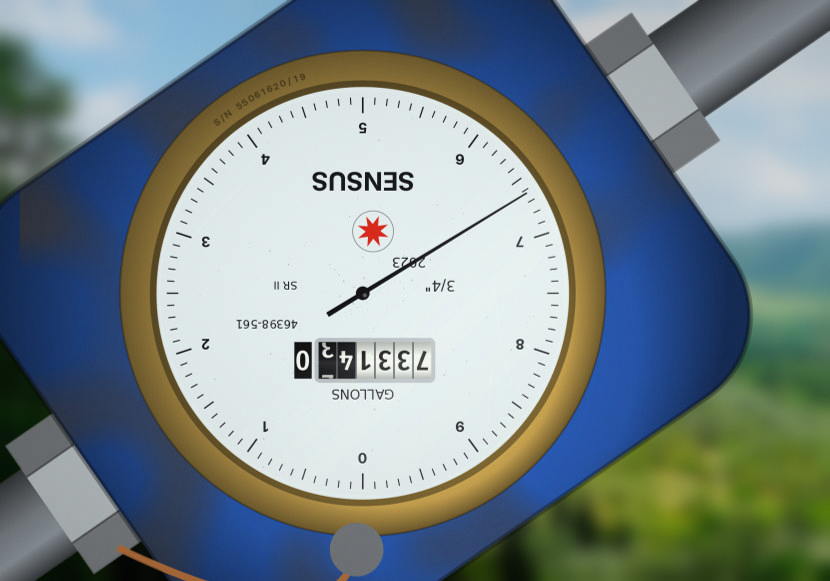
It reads 7331426.6 gal
